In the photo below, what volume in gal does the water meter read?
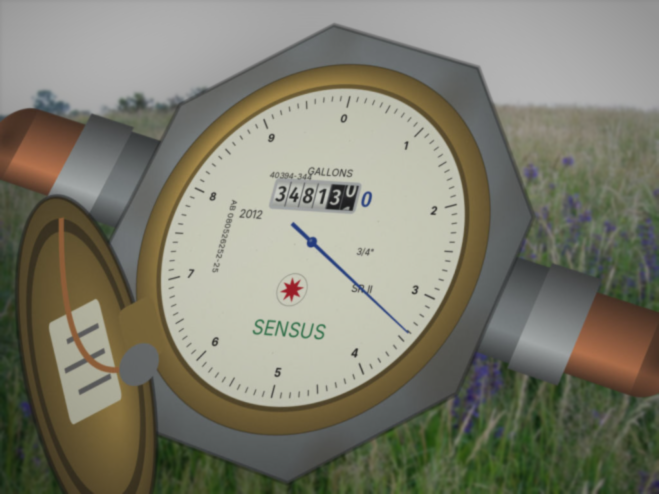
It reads 3481303.4 gal
